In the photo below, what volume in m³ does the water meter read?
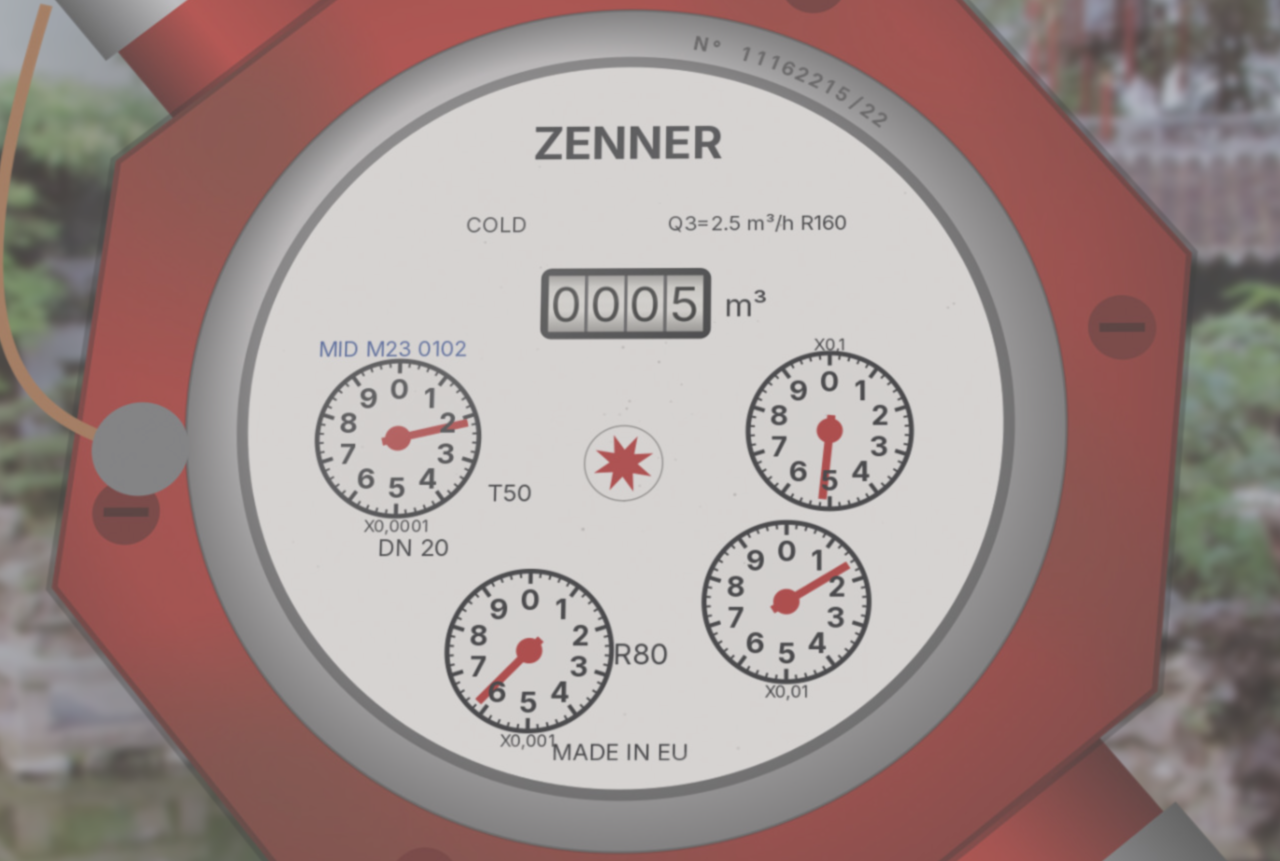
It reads 5.5162 m³
